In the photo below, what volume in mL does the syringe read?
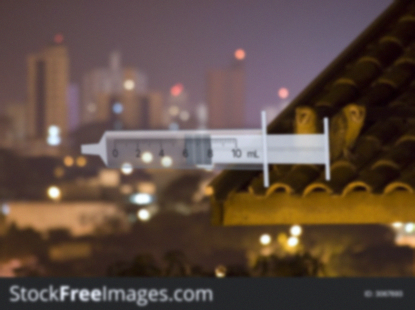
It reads 6 mL
